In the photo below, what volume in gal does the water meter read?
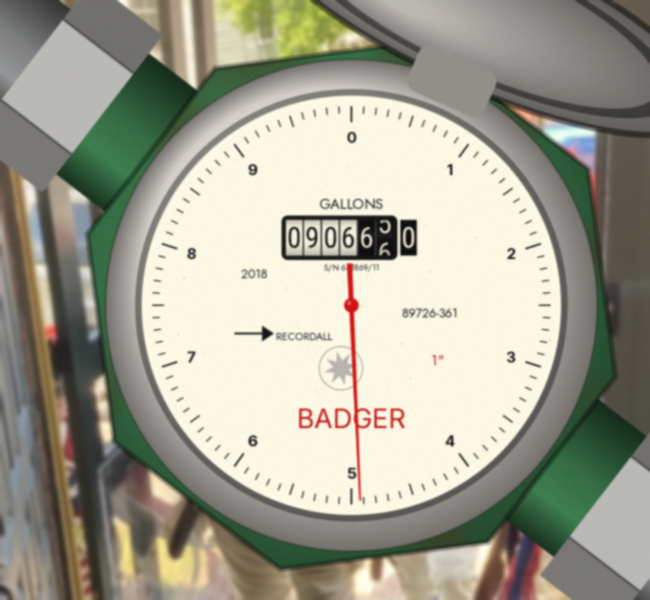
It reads 906654.9 gal
